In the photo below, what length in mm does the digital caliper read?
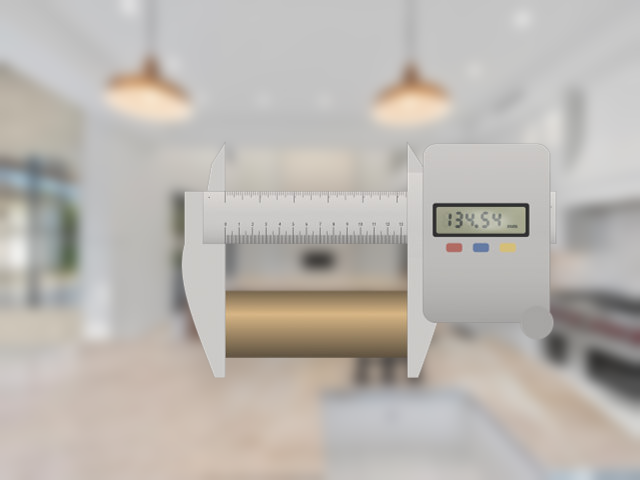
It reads 134.54 mm
